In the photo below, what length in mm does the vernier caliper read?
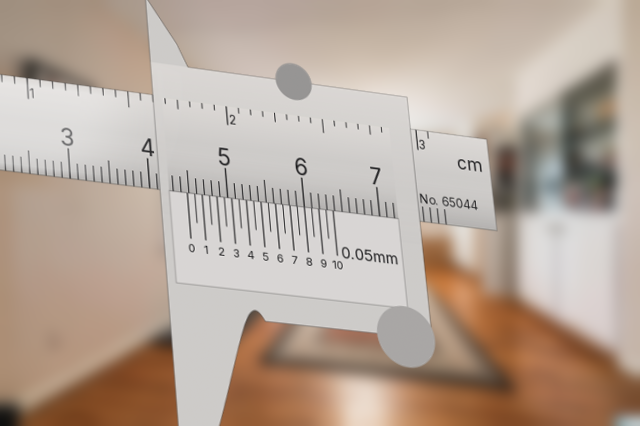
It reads 44.8 mm
